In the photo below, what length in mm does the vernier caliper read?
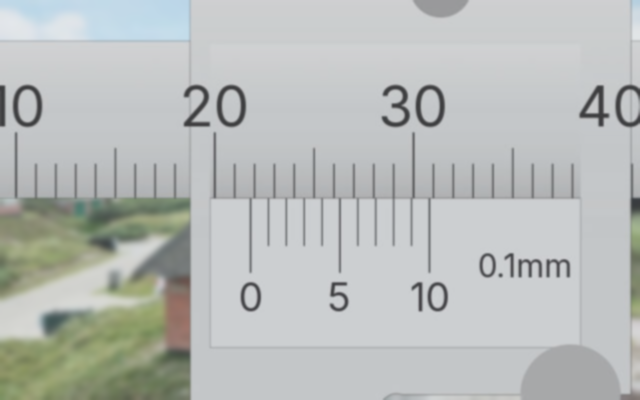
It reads 21.8 mm
